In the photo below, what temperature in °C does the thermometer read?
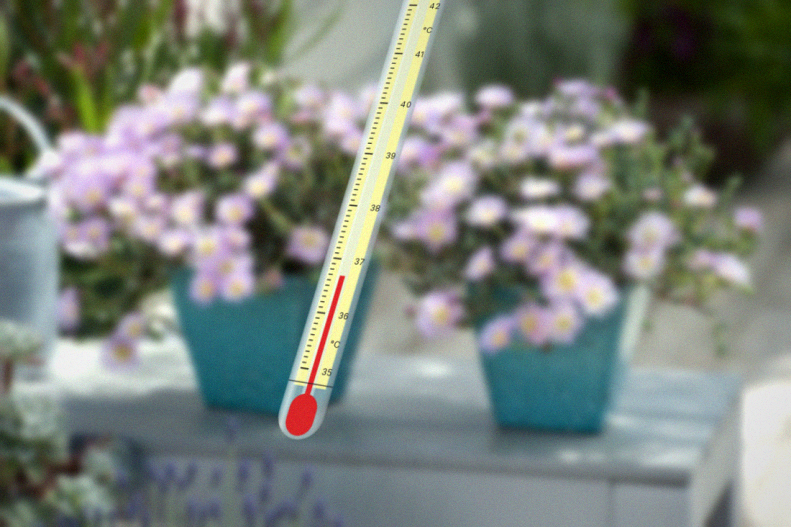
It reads 36.7 °C
